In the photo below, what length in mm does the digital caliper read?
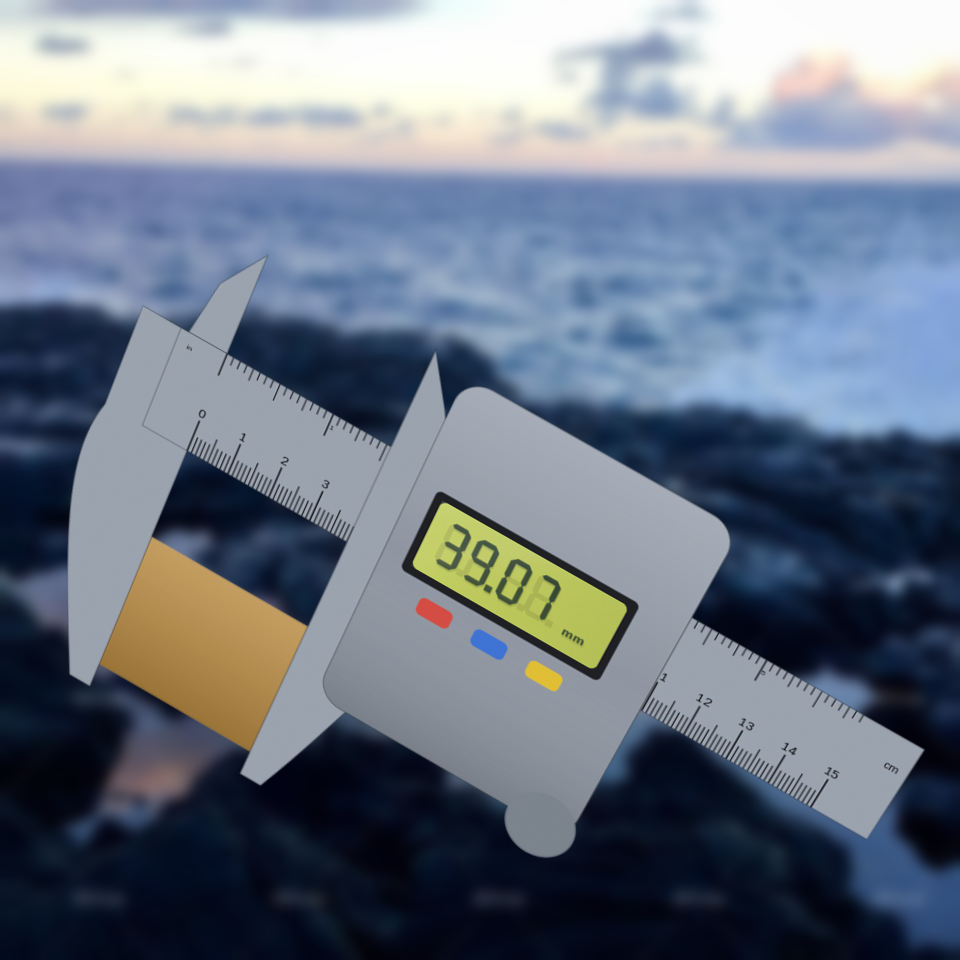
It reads 39.07 mm
